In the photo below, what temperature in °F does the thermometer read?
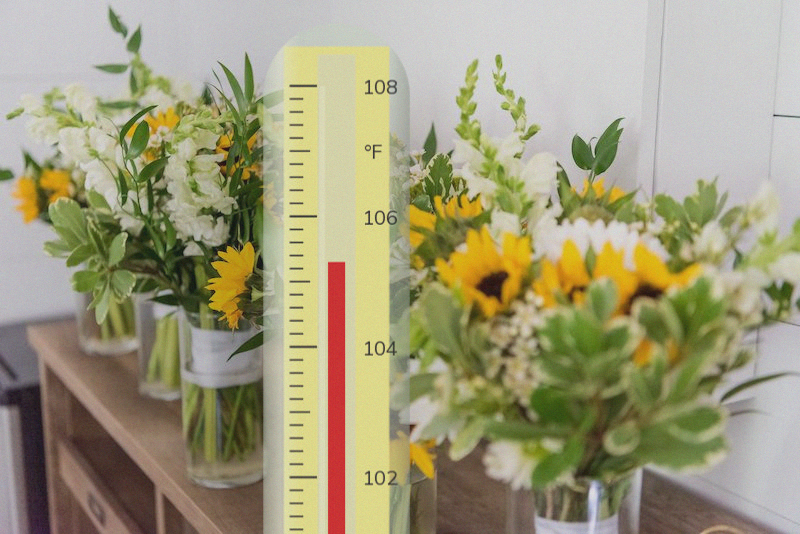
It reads 105.3 °F
